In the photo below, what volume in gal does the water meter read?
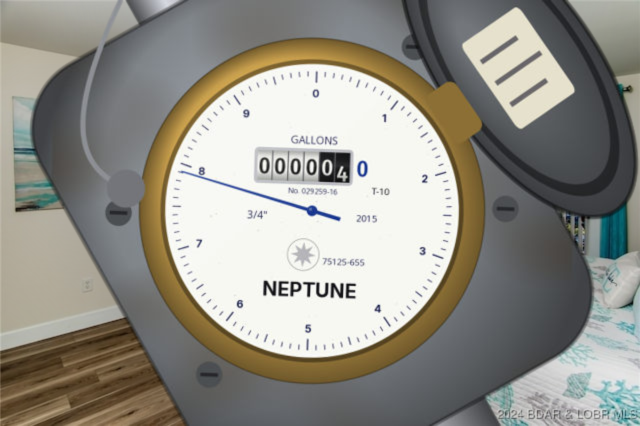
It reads 37.9 gal
